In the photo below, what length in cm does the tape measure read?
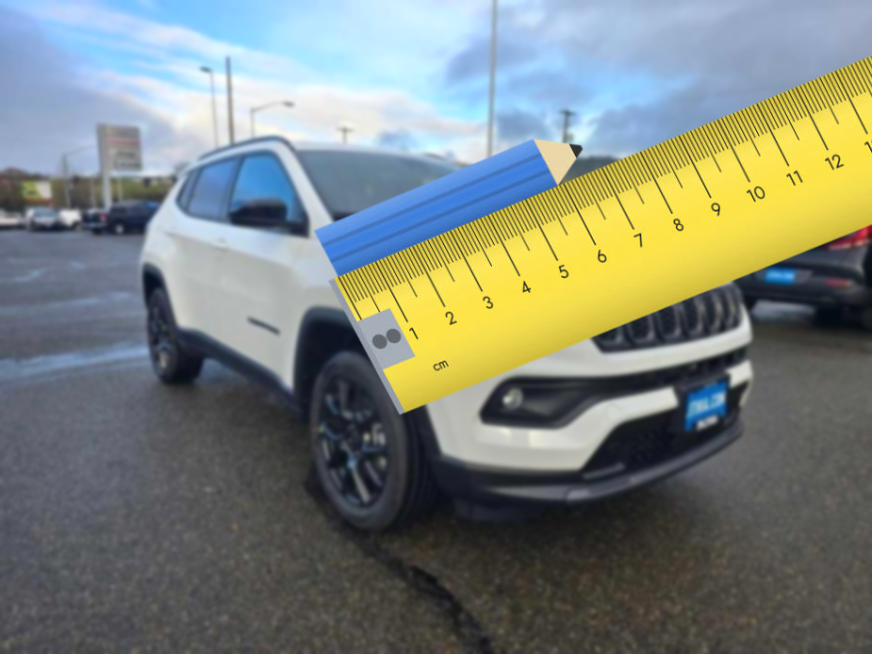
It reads 6.8 cm
